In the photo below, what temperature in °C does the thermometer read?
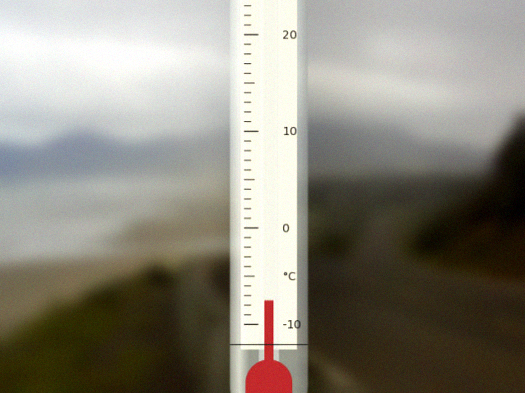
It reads -7.5 °C
